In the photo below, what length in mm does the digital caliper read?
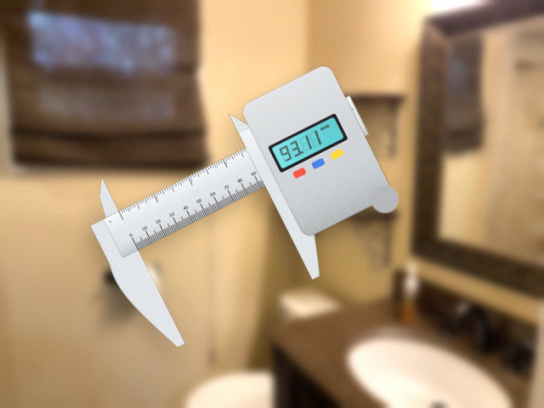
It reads 93.11 mm
